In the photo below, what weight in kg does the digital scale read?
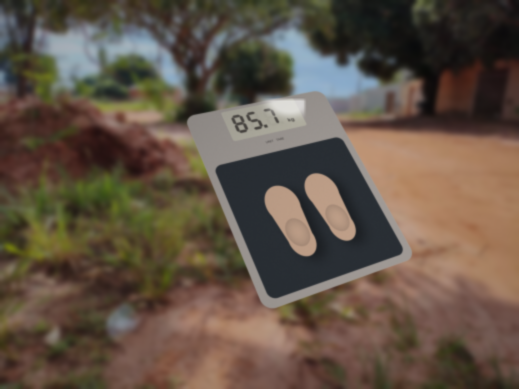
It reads 85.7 kg
